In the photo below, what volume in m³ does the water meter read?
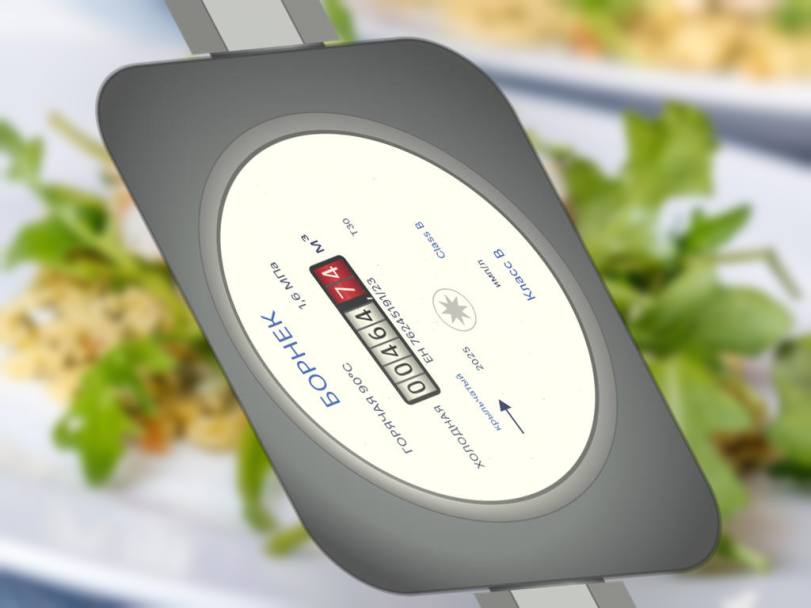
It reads 464.74 m³
